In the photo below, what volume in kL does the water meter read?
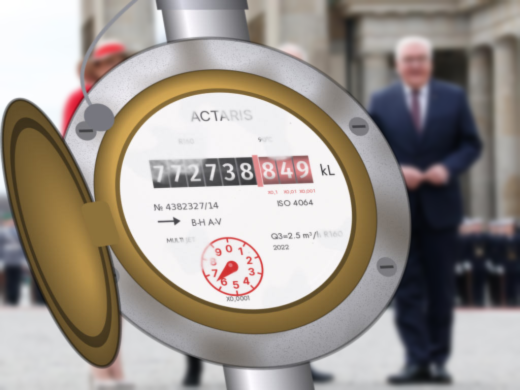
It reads 772738.8496 kL
